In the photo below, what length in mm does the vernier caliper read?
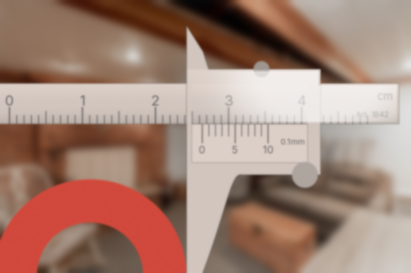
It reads 26.4 mm
